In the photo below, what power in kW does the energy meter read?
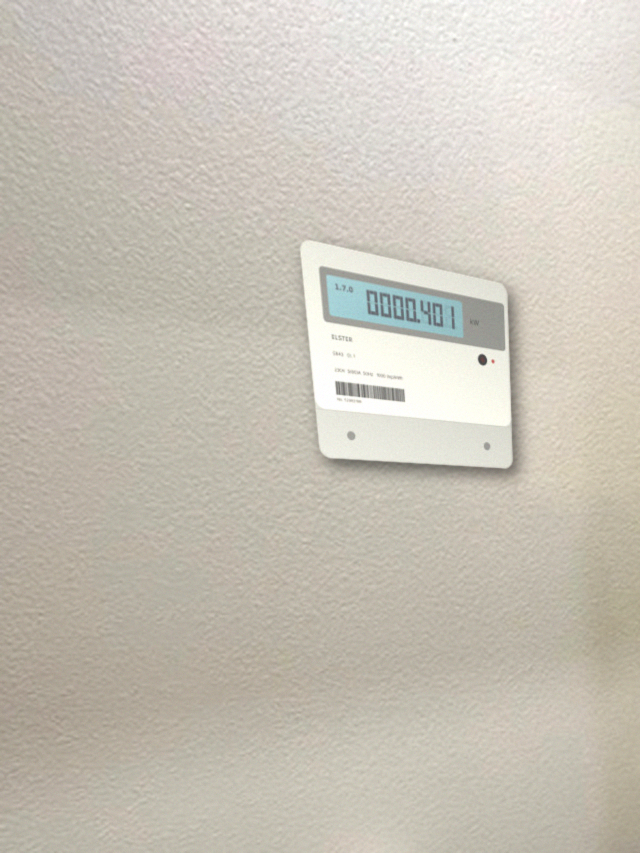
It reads 0.401 kW
